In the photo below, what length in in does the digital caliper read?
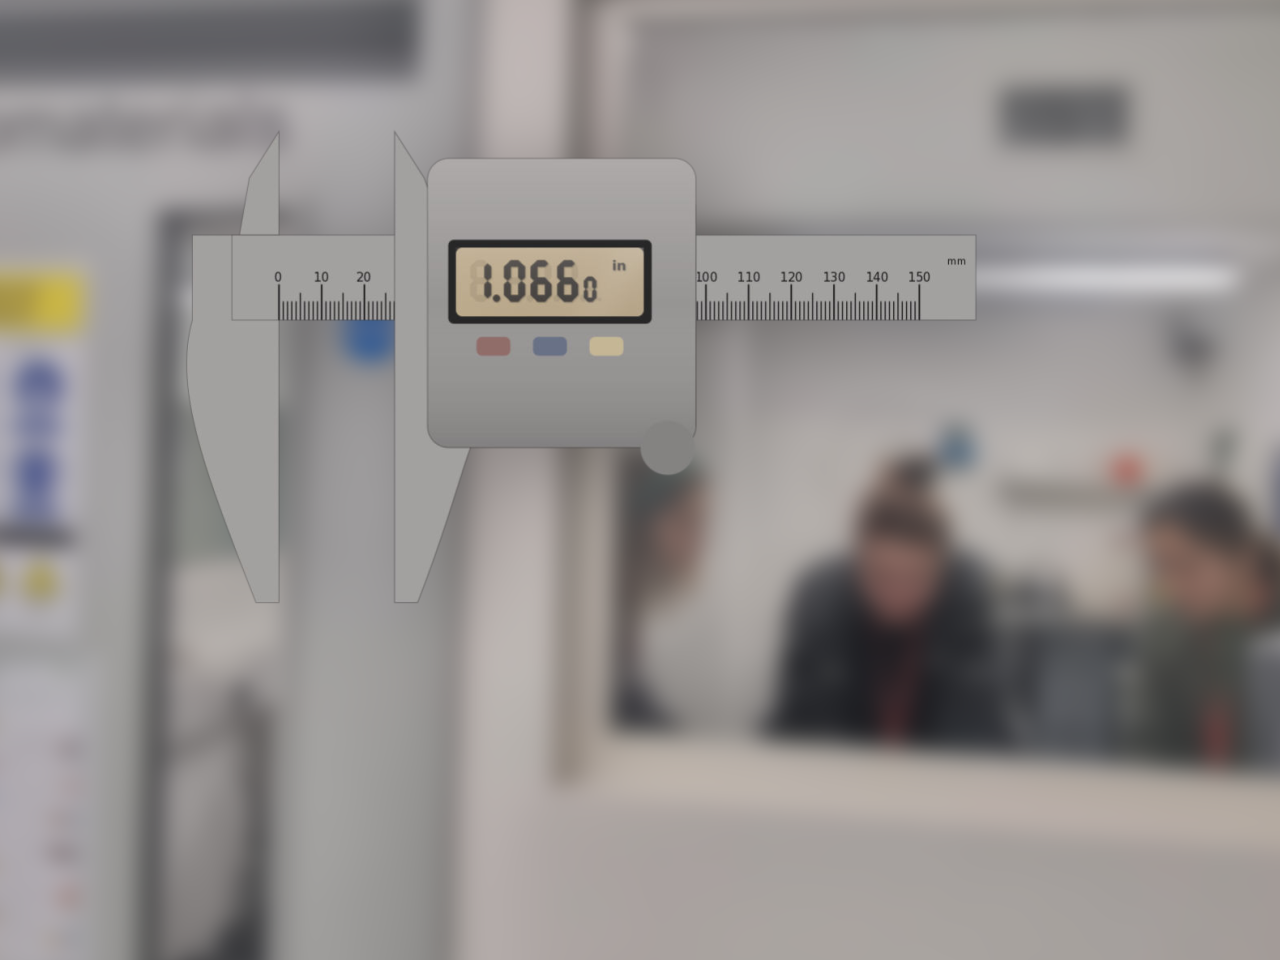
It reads 1.0660 in
